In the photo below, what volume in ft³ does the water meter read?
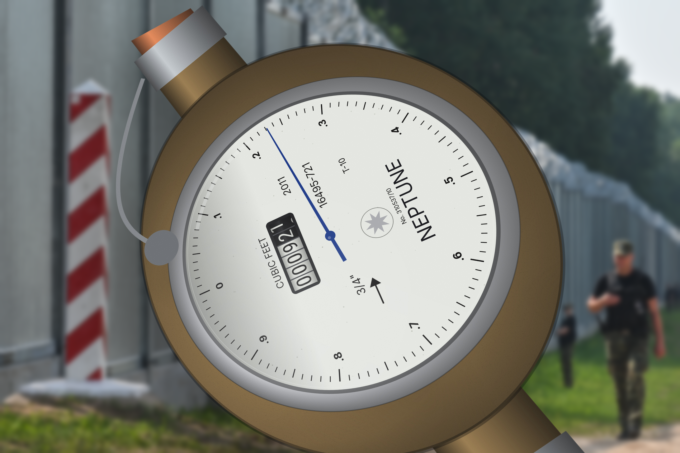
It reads 921.23 ft³
